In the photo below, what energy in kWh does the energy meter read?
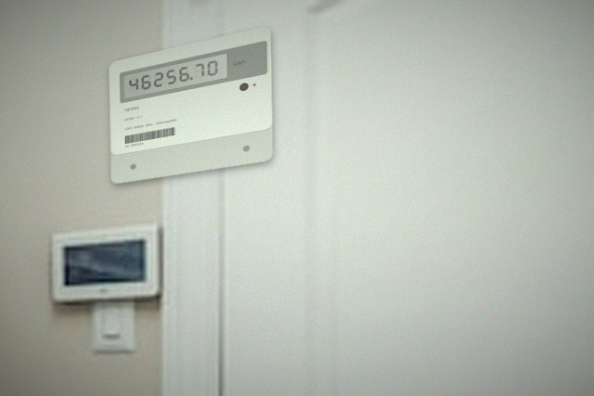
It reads 46256.70 kWh
